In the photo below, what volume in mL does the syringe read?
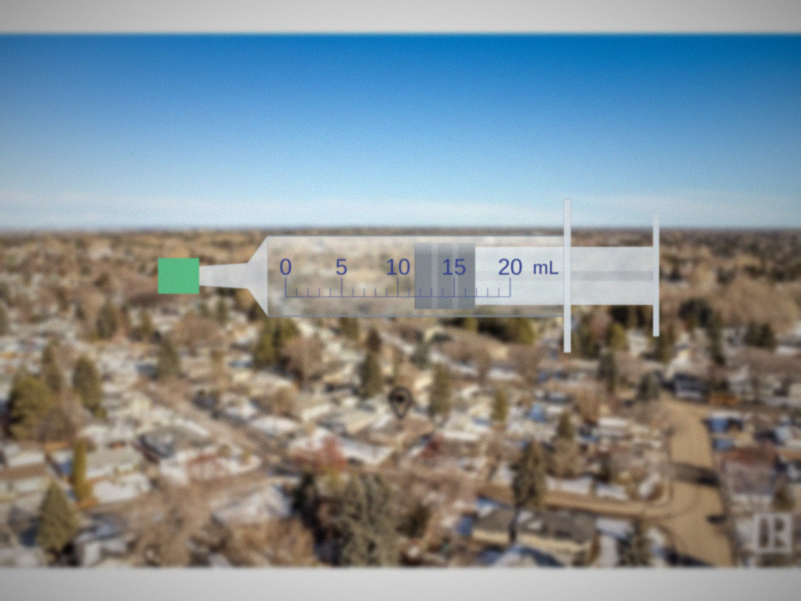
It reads 11.5 mL
